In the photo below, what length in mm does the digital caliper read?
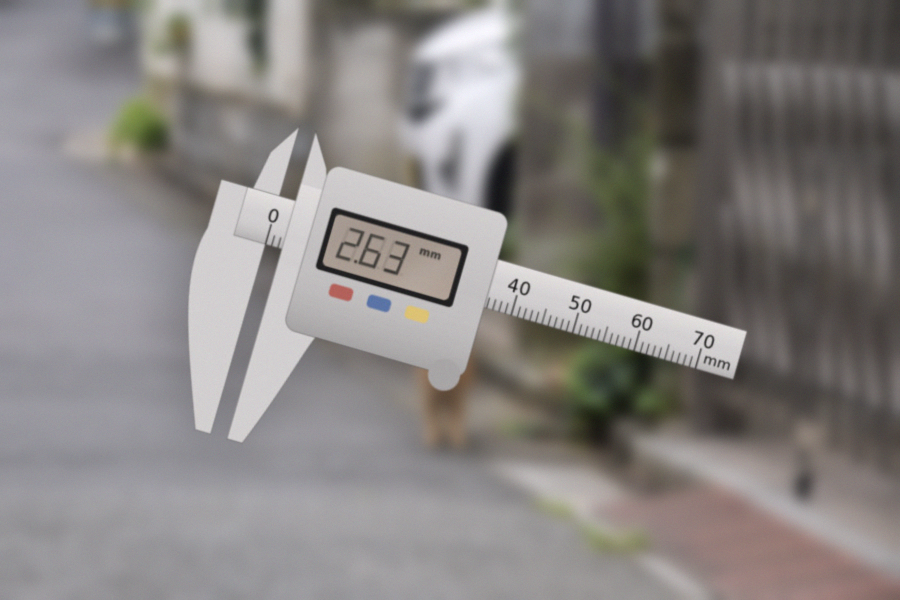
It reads 2.63 mm
